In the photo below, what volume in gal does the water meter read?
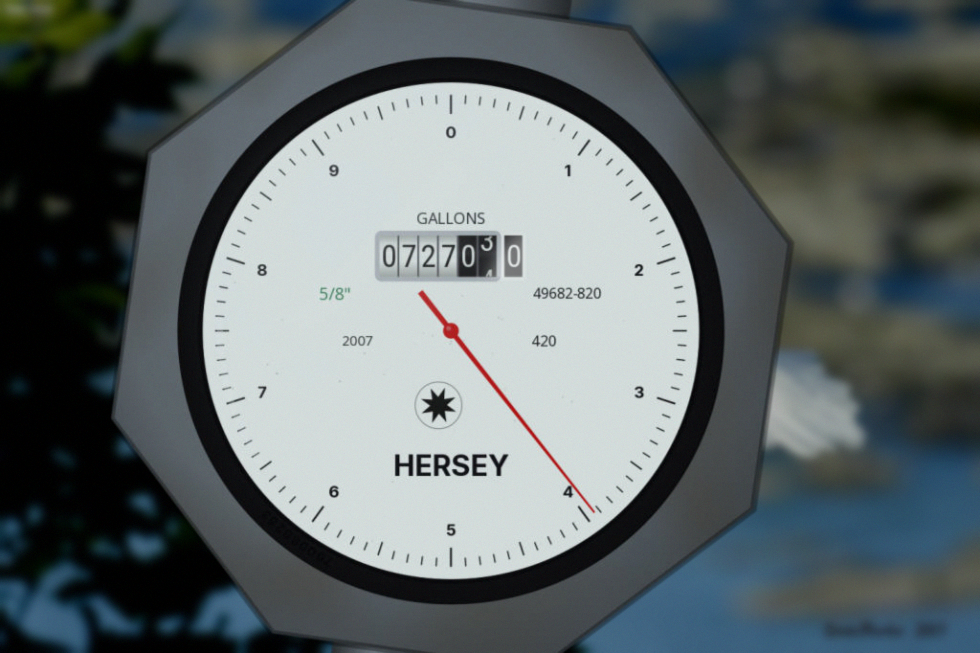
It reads 727033.9 gal
